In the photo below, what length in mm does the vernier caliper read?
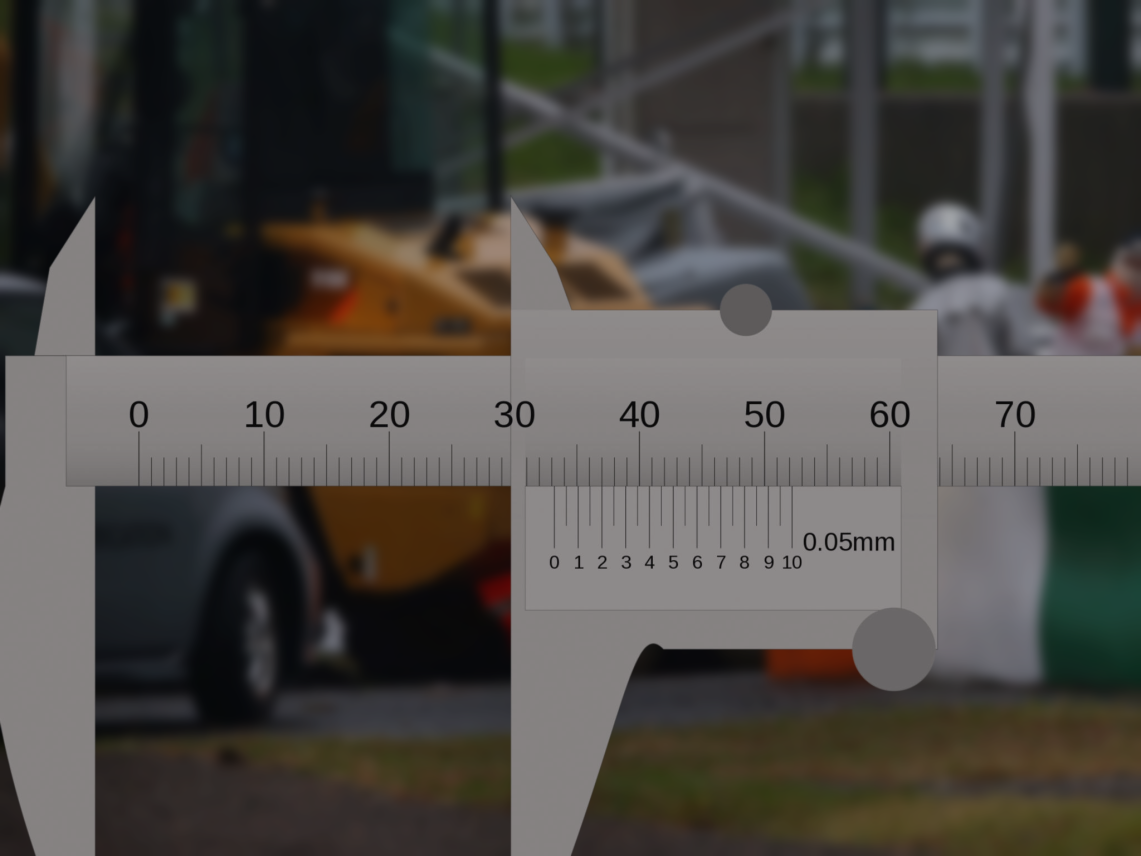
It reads 33.2 mm
